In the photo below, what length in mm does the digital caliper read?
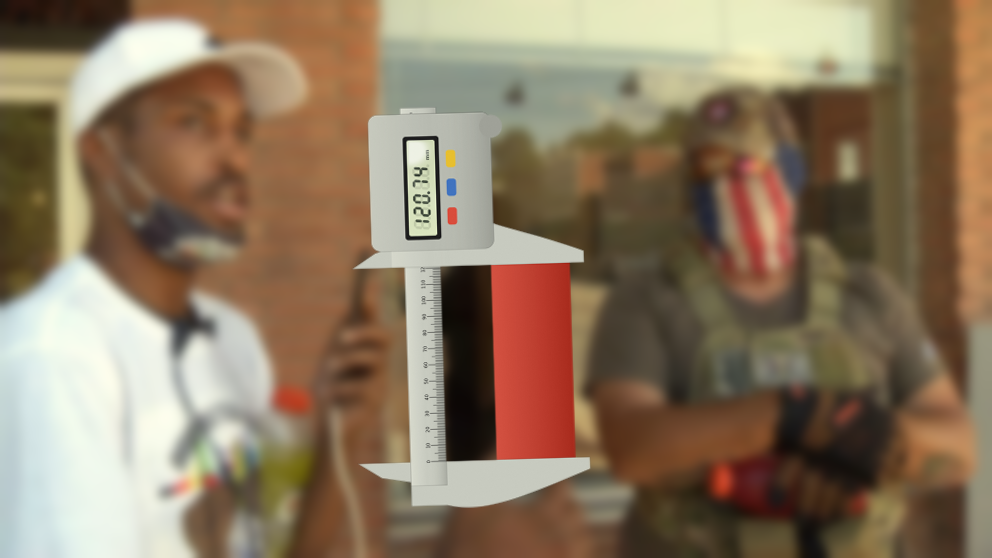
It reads 120.74 mm
